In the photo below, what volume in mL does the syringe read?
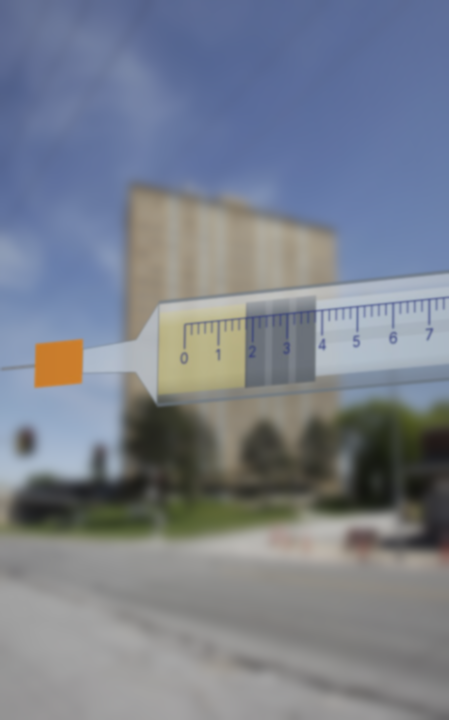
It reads 1.8 mL
